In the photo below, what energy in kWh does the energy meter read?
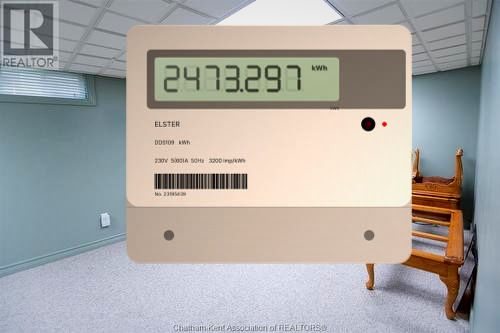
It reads 2473.297 kWh
